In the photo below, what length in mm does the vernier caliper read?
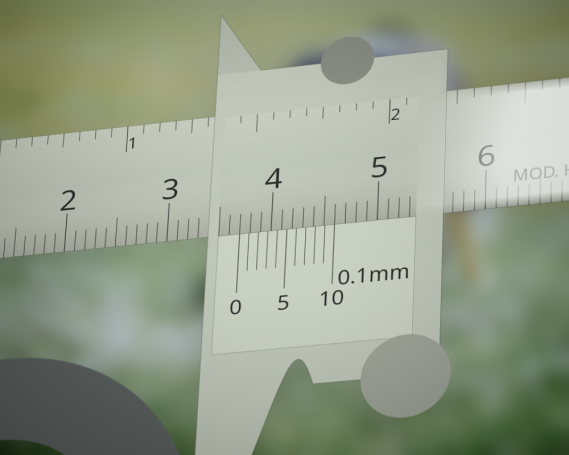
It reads 37.0 mm
